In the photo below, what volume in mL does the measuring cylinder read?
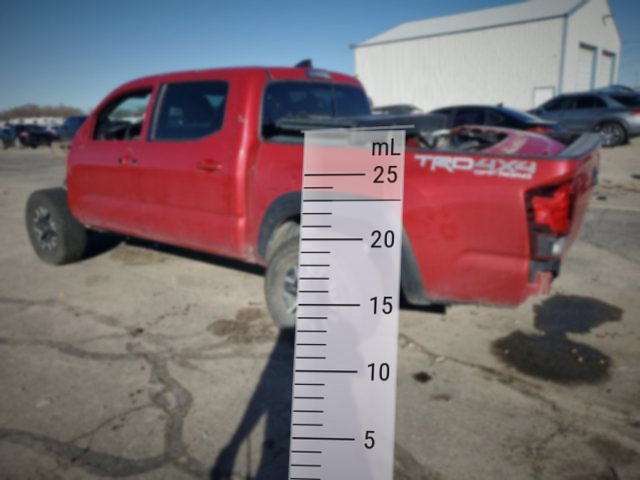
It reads 23 mL
